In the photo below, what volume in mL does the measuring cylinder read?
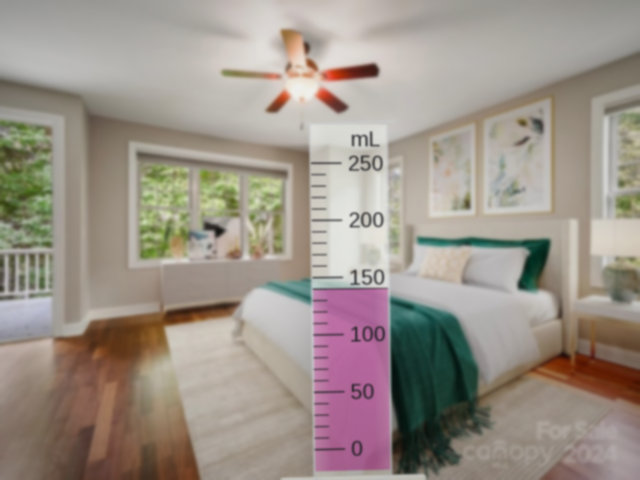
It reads 140 mL
